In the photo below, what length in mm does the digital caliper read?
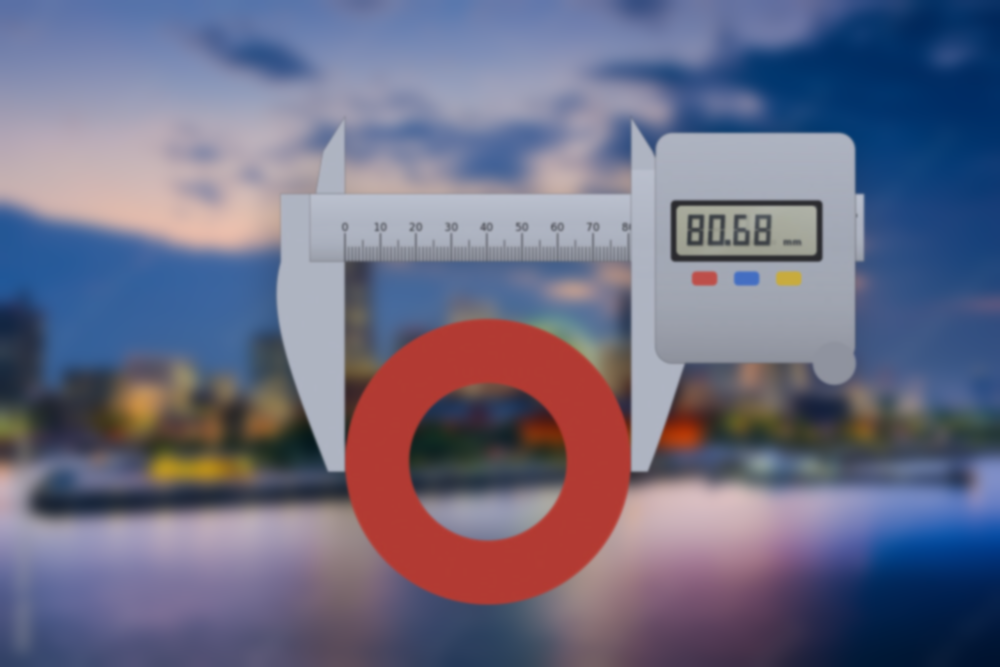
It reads 80.68 mm
